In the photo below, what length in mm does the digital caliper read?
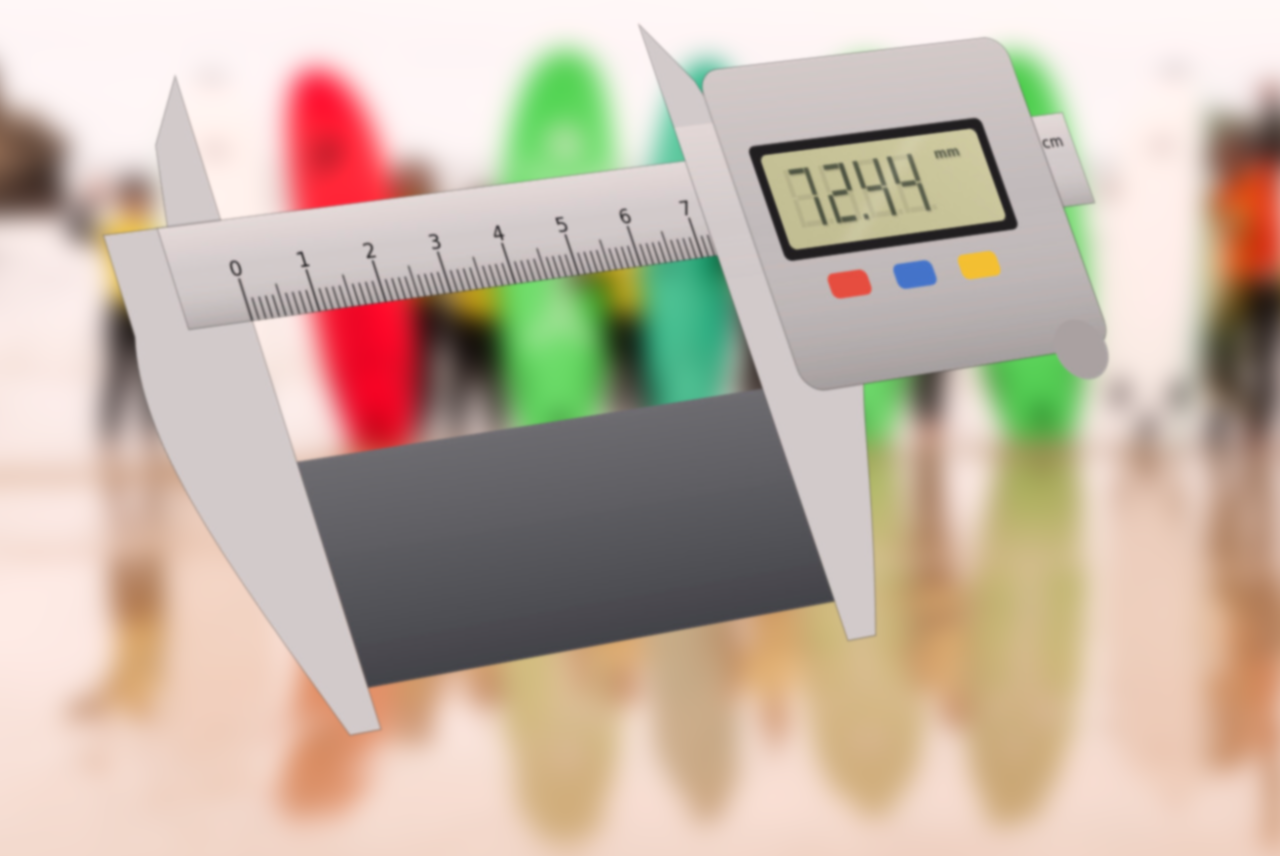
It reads 72.44 mm
